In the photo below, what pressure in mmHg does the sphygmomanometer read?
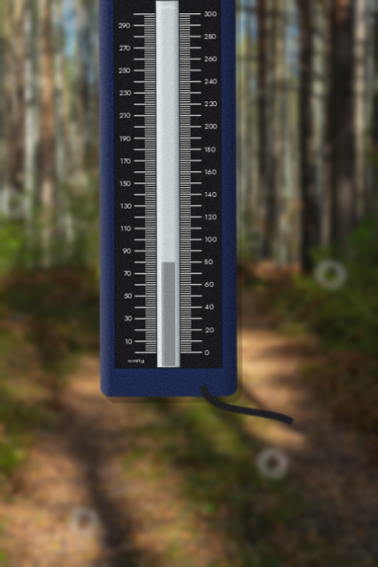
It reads 80 mmHg
